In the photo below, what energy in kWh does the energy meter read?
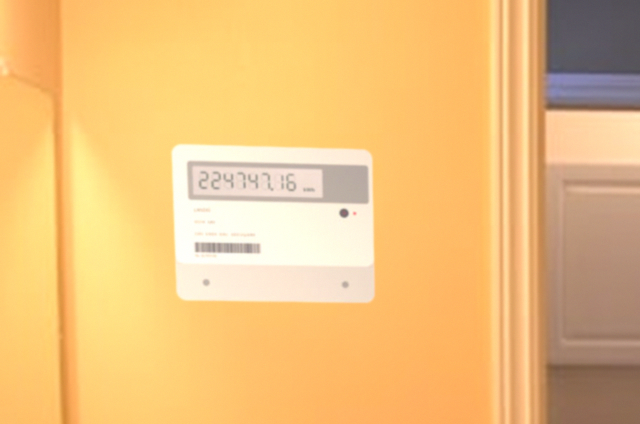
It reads 224747.16 kWh
